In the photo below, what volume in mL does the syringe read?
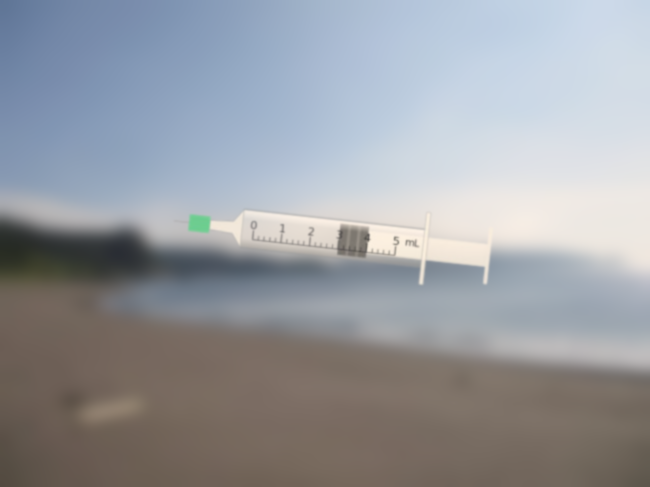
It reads 3 mL
